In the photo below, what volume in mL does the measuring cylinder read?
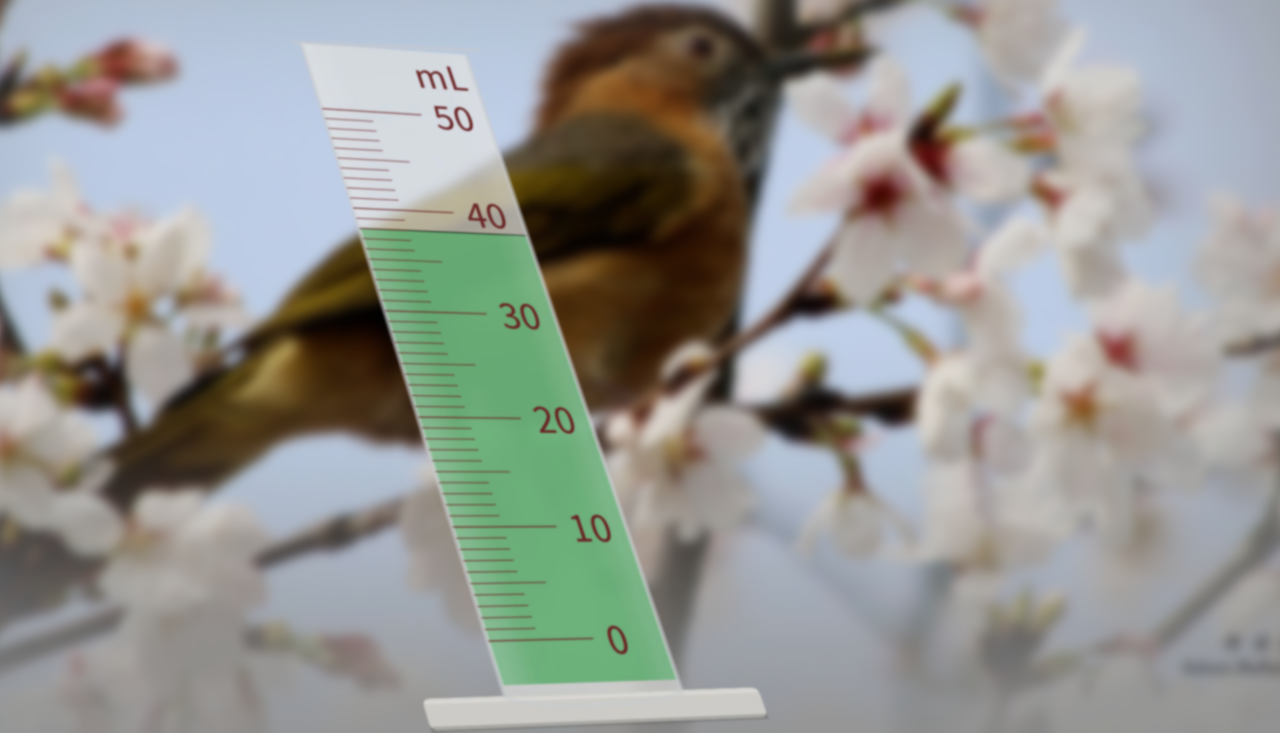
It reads 38 mL
